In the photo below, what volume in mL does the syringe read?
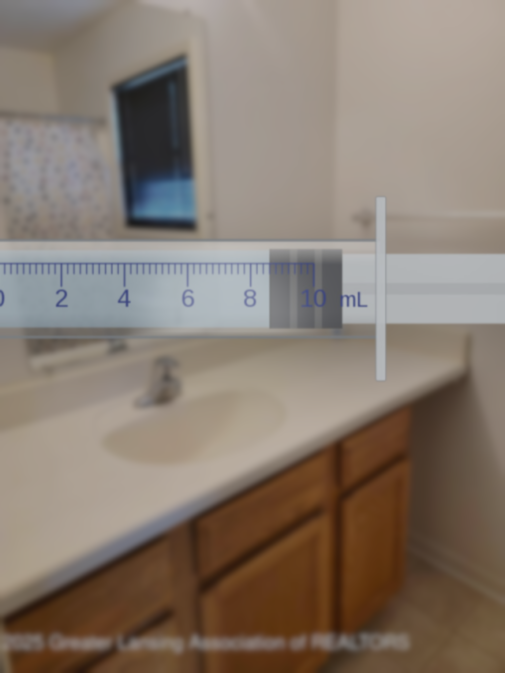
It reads 8.6 mL
